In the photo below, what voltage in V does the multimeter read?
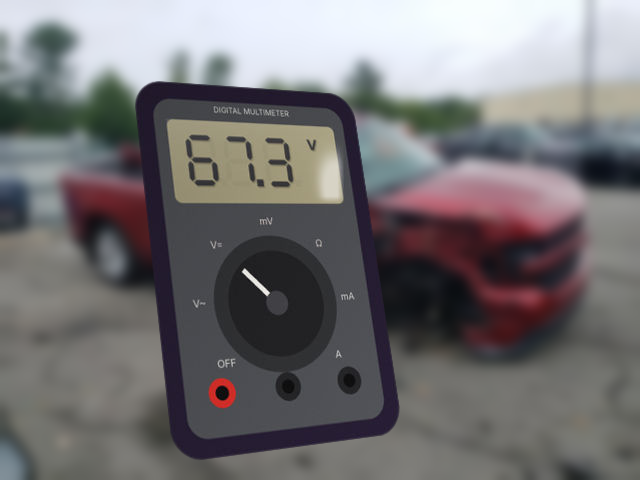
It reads 67.3 V
